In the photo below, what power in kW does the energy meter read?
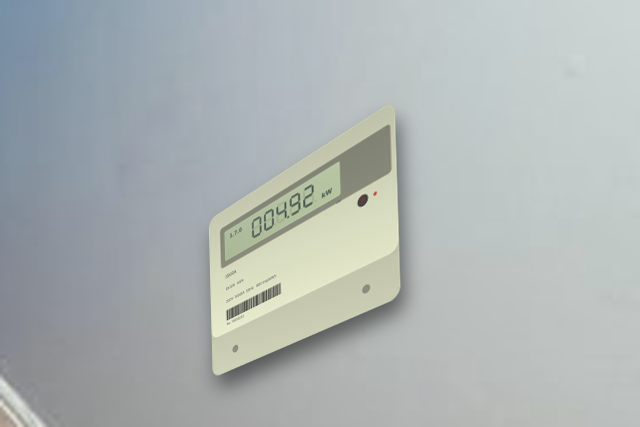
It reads 4.92 kW
